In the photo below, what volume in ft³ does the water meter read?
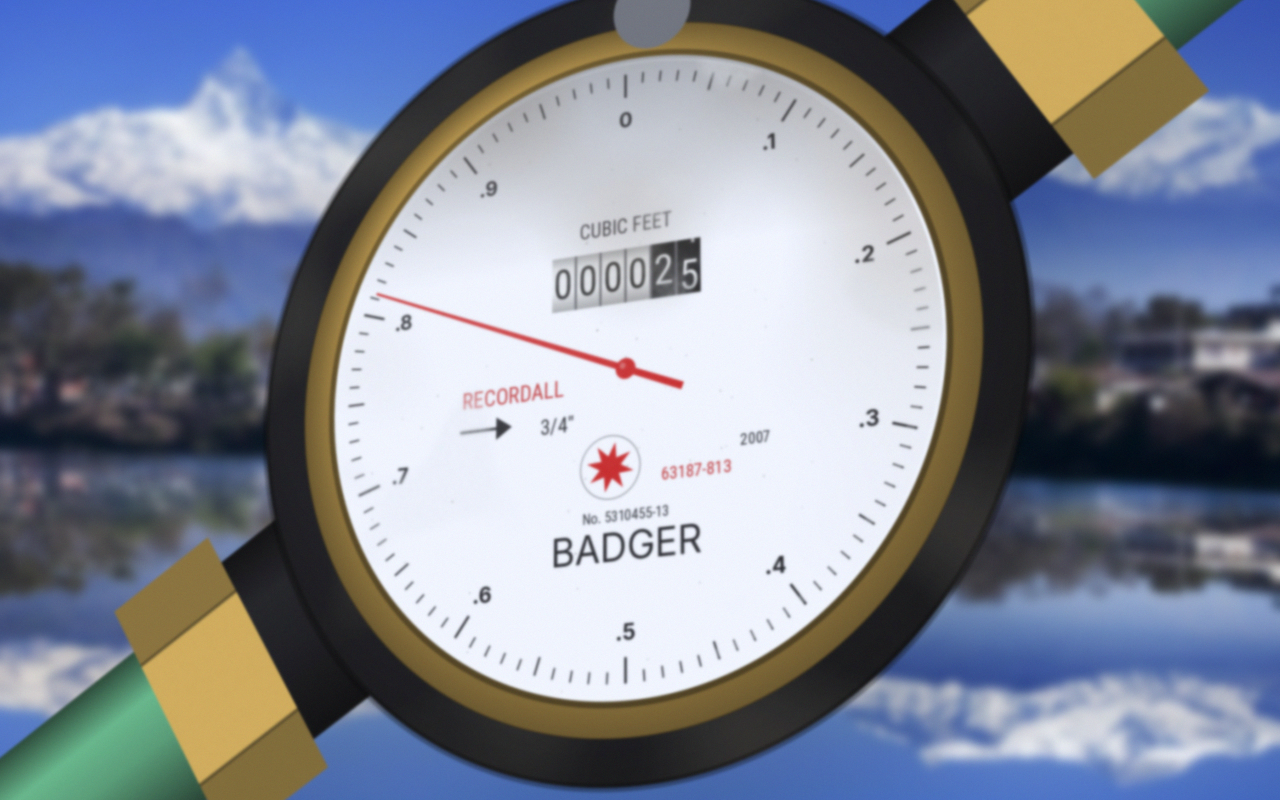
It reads 24.81 ft³
